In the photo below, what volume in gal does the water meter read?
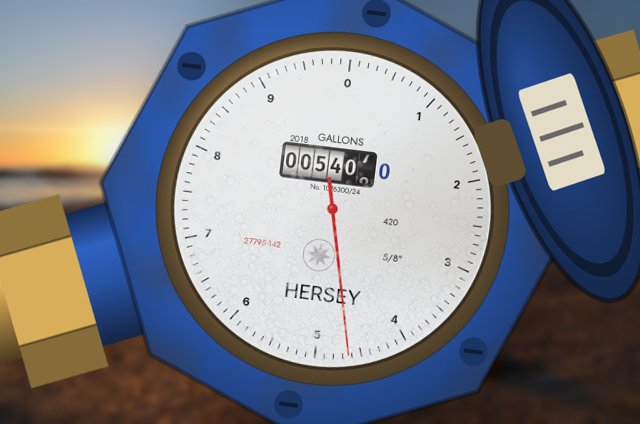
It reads 54074.6 gal
